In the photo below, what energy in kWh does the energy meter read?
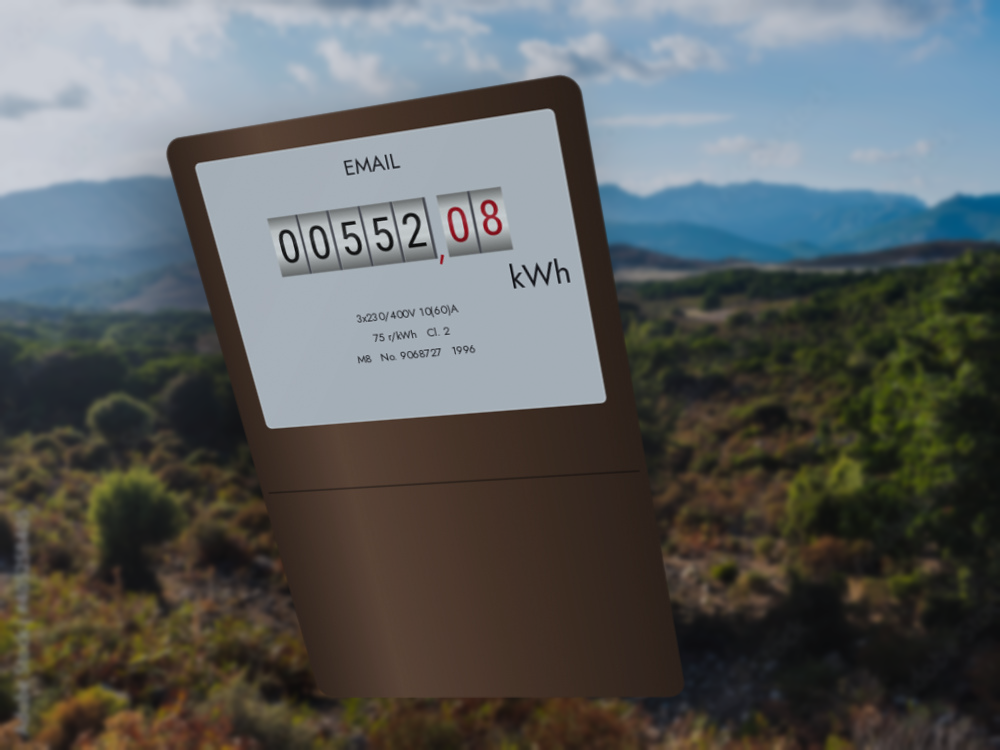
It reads 552.08 kWh
